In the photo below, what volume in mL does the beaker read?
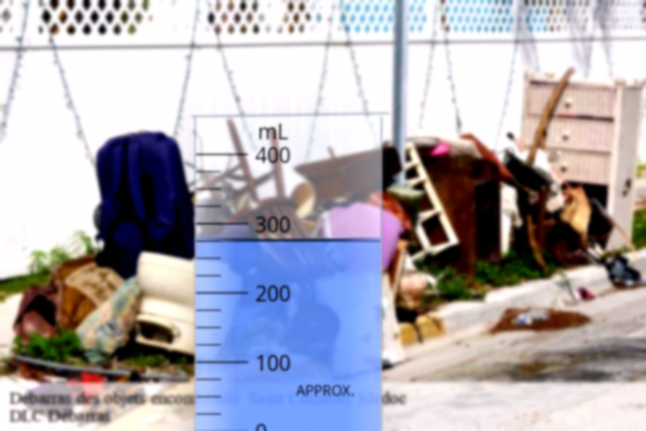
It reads 275 mL
